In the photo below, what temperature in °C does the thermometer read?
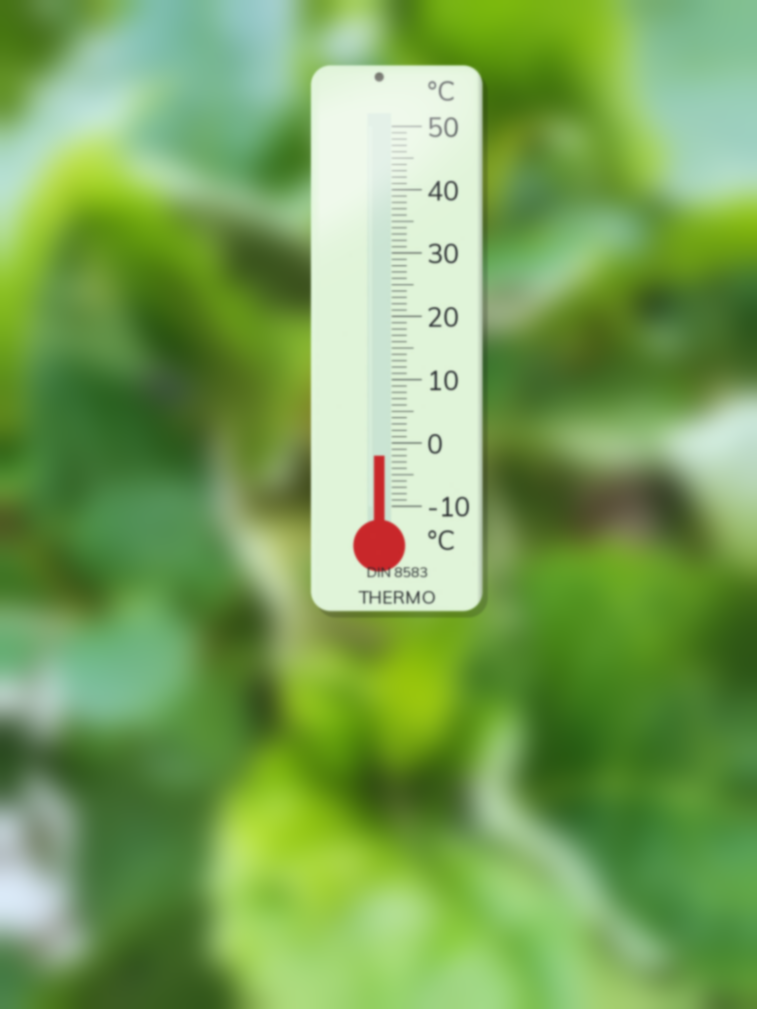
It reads -2 °C
